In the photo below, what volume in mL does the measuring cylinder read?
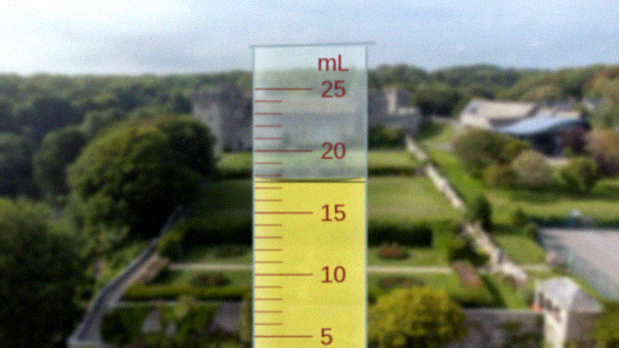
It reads 17.5 mL
